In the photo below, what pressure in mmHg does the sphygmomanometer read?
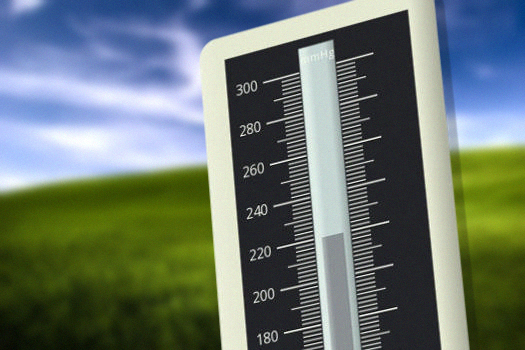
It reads 220 mmHg
